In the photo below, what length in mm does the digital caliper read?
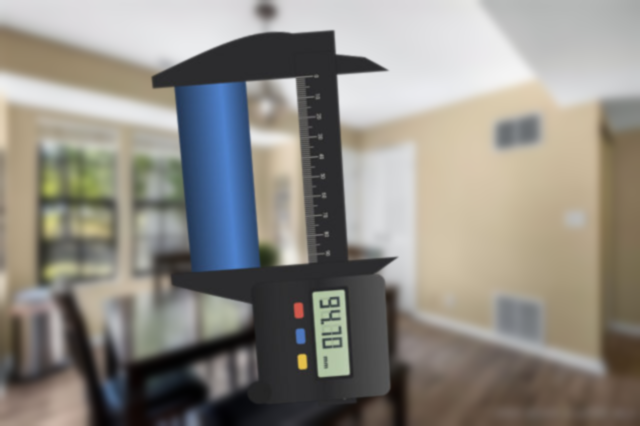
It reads 94.70 mm
